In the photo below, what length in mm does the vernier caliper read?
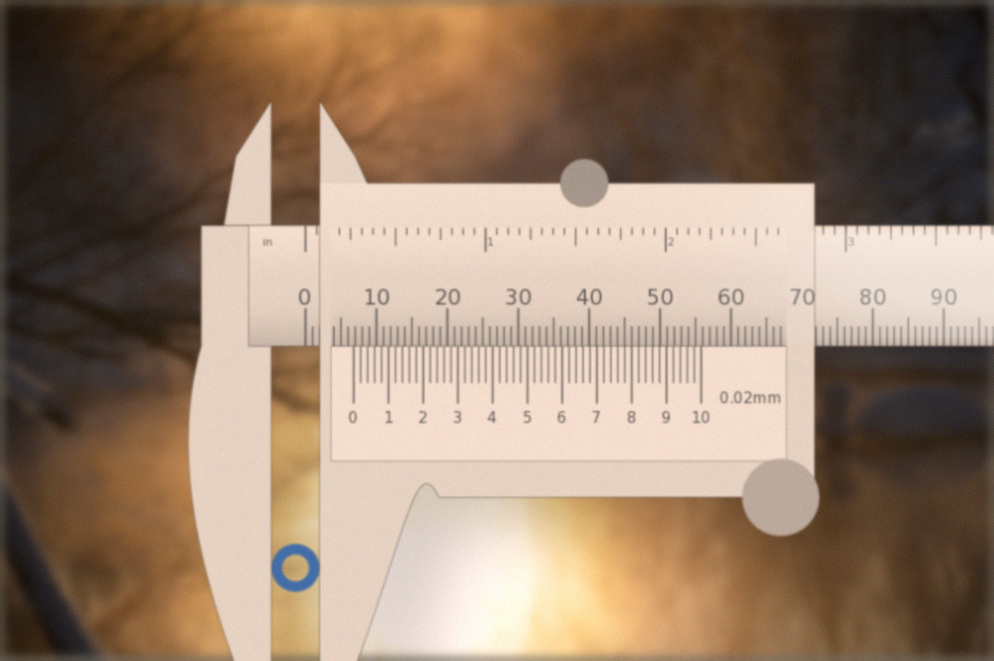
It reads 6.8 mm
